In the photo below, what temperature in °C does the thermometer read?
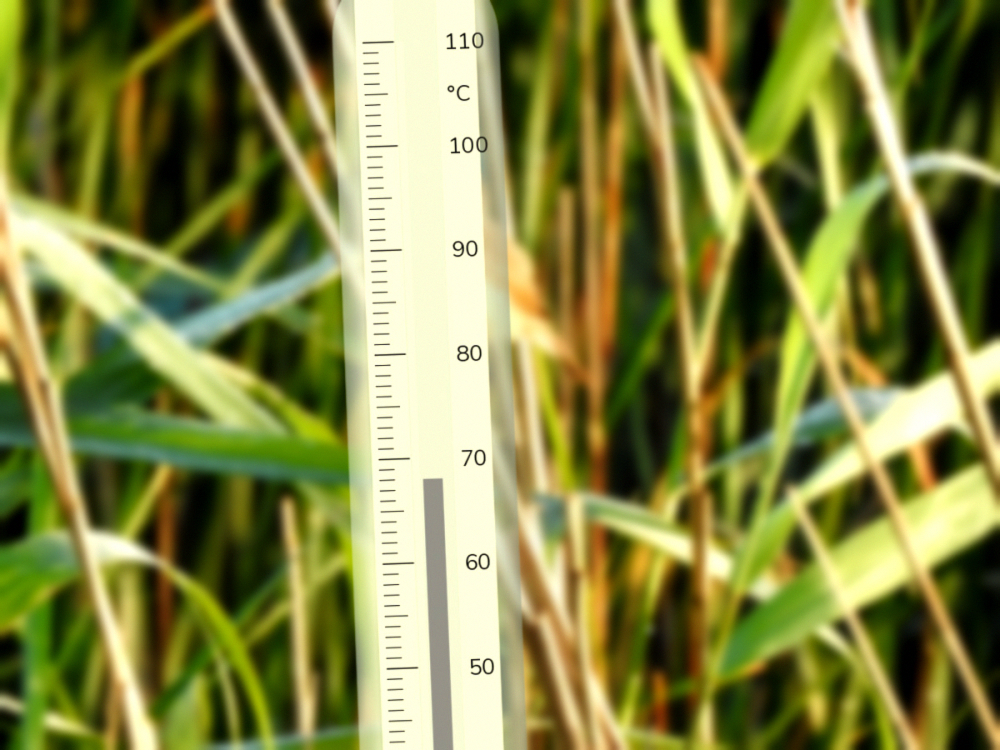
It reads 68 °C
